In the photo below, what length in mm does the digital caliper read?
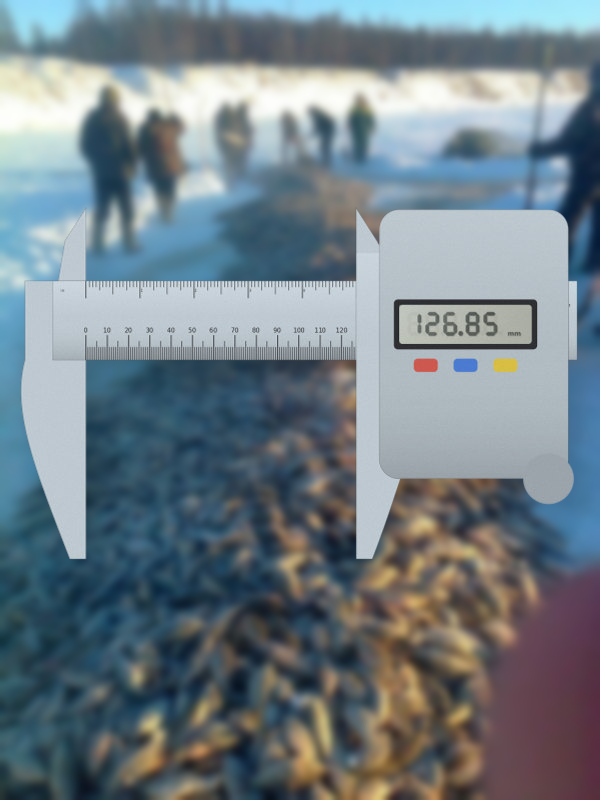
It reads 126.85 mm
